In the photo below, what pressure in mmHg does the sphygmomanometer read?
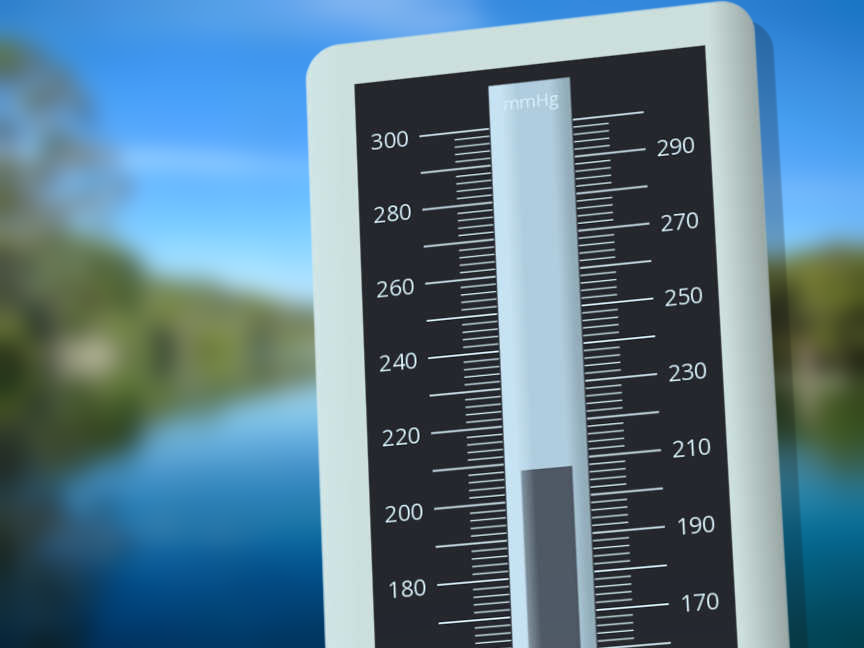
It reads 208 mmHg
